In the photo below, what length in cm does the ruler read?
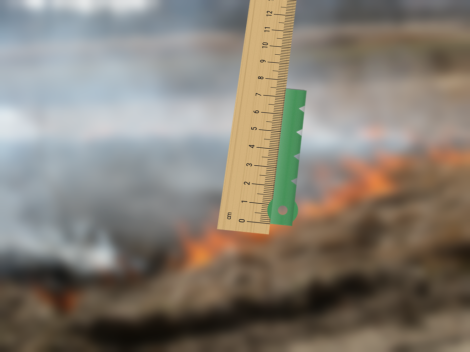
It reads 7.5 cm
